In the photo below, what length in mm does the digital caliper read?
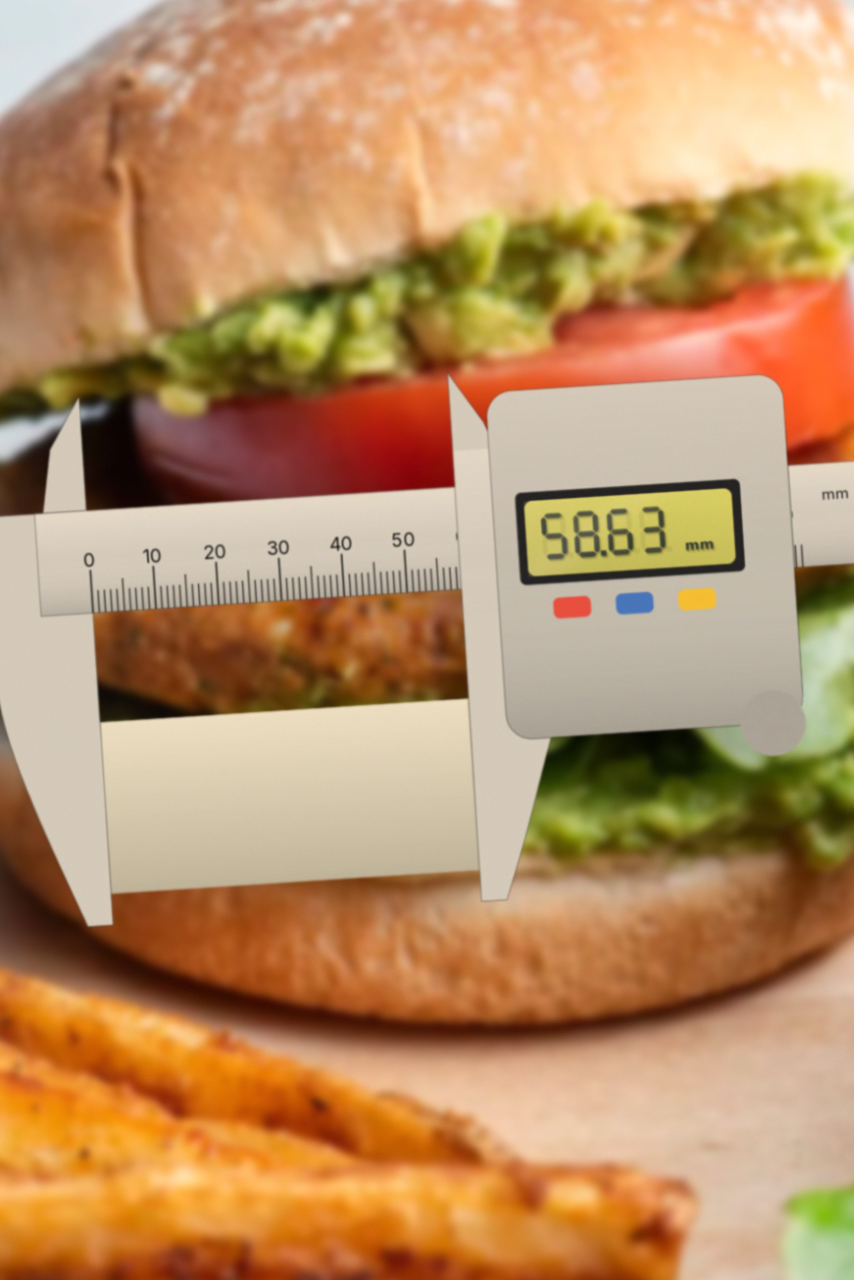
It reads 58.63 mm
